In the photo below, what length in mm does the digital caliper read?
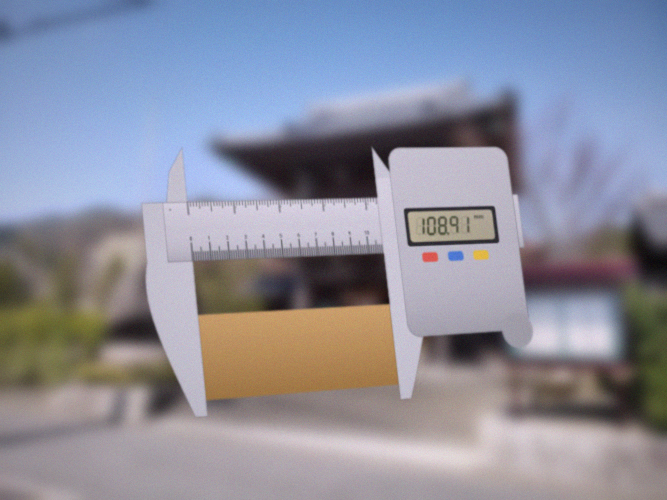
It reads 108.91 mm
